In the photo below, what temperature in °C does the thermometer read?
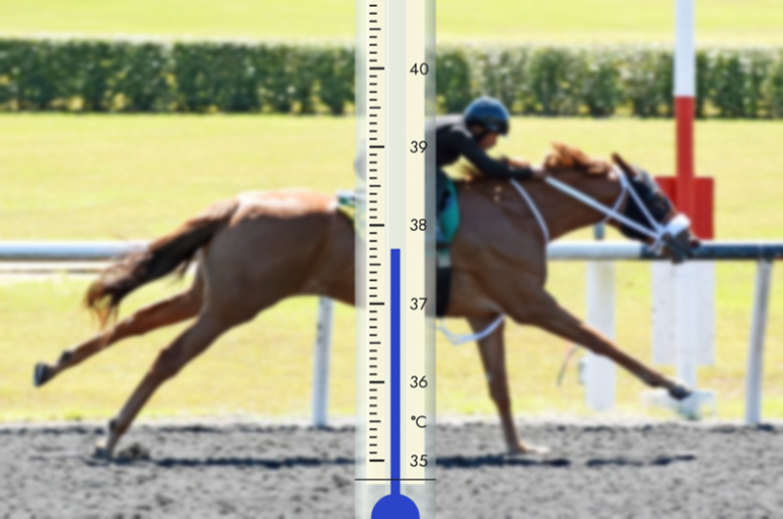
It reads 37.7 °C
